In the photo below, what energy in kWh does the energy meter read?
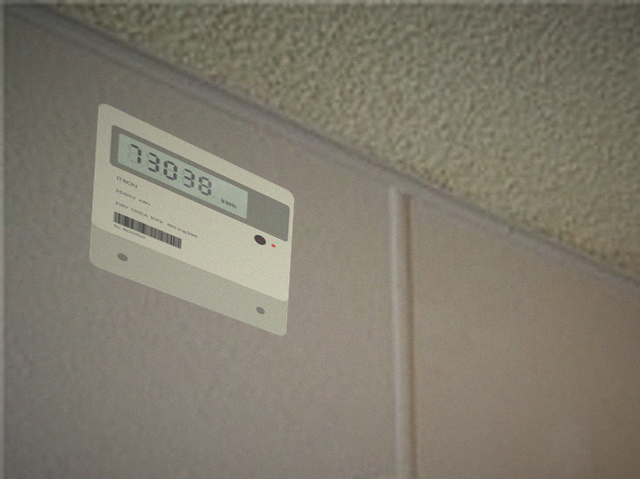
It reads 73038 kWh
